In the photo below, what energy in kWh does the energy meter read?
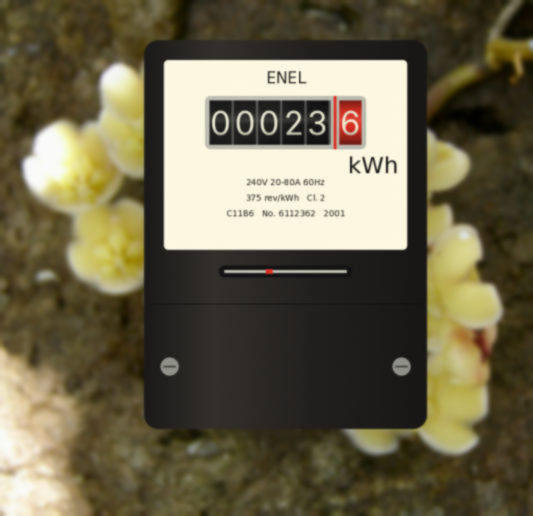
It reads 23.6 kWh
